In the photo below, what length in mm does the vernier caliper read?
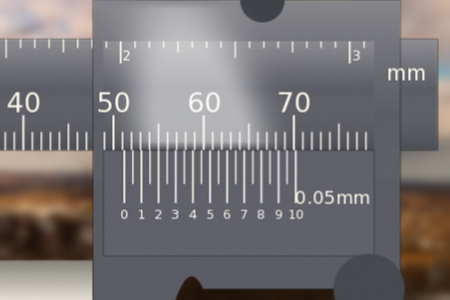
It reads 51.2 mm
